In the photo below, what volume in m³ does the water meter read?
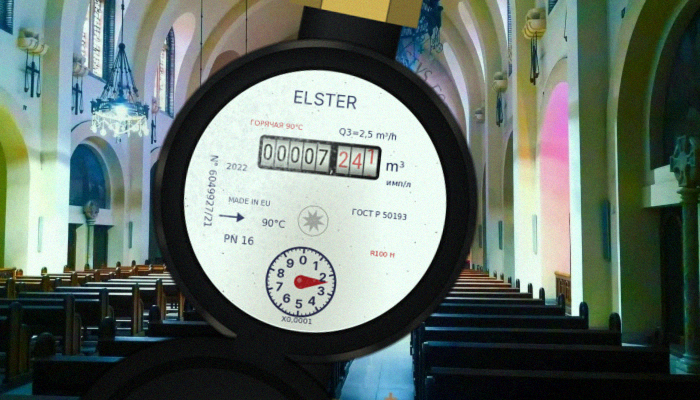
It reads 7.2412 m³
